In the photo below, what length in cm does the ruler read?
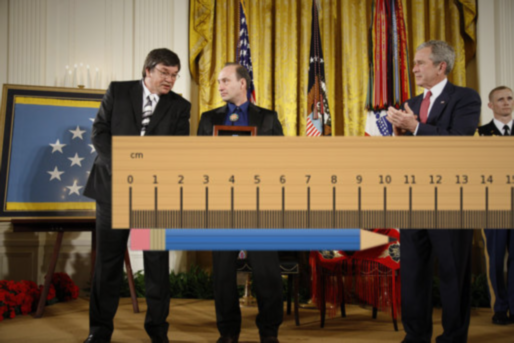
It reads 10.5 cm
